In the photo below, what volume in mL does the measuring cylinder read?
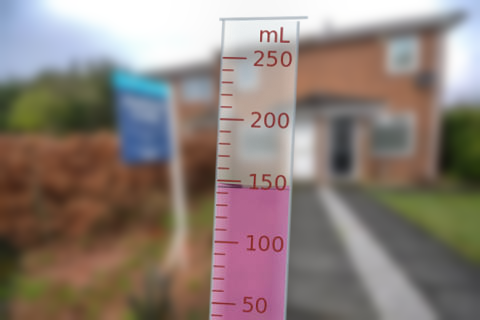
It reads 145 mL
